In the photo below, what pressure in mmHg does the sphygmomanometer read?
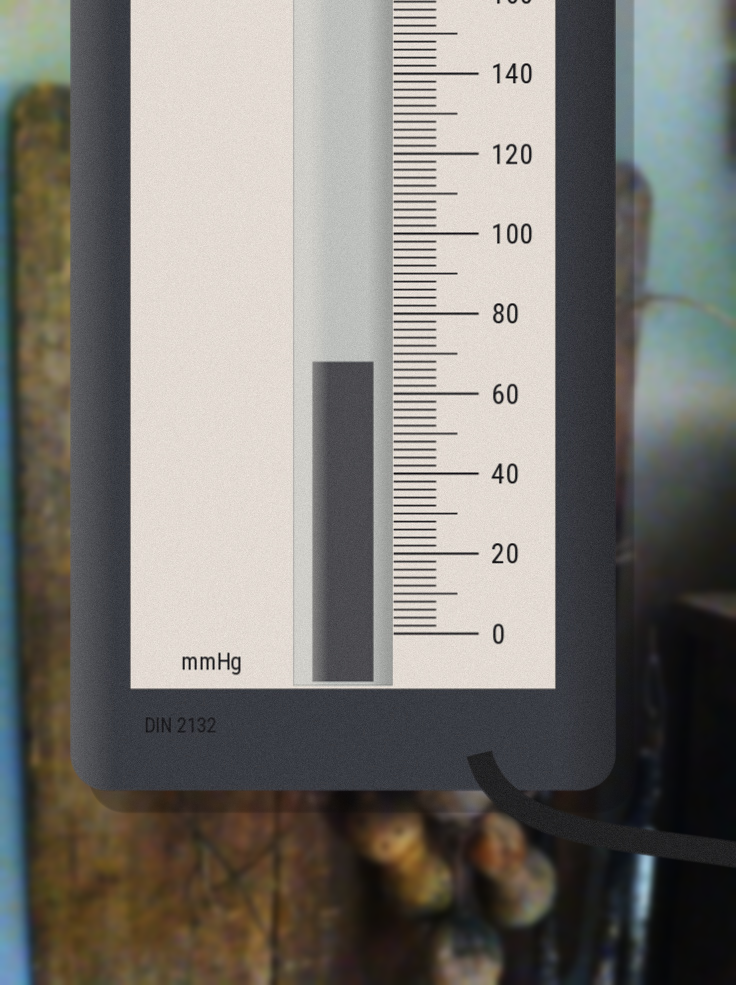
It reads 68 mmHg
